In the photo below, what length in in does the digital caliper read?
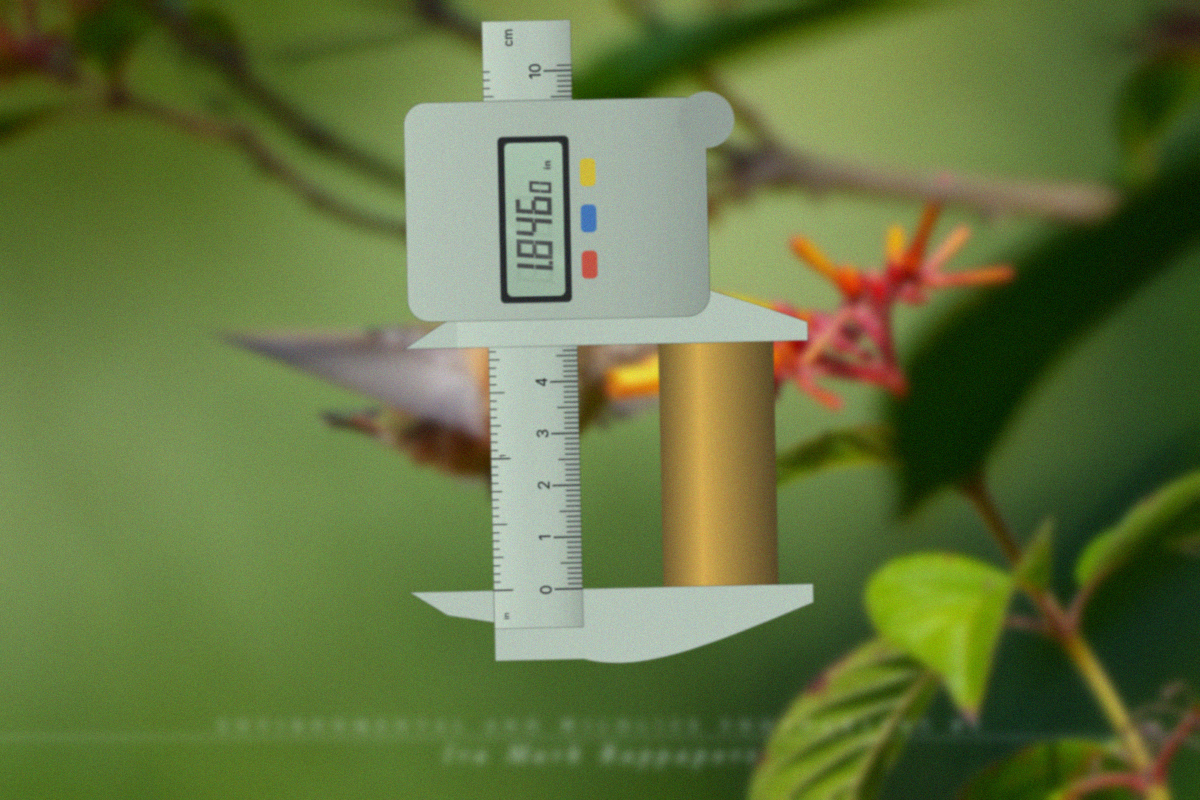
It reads 1.8460 in
